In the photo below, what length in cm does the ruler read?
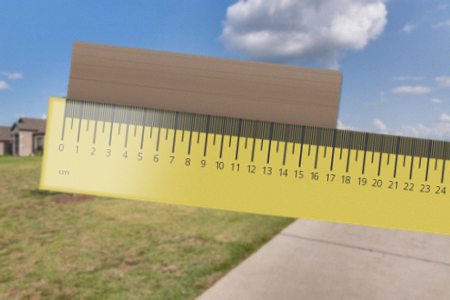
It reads 17 cm
